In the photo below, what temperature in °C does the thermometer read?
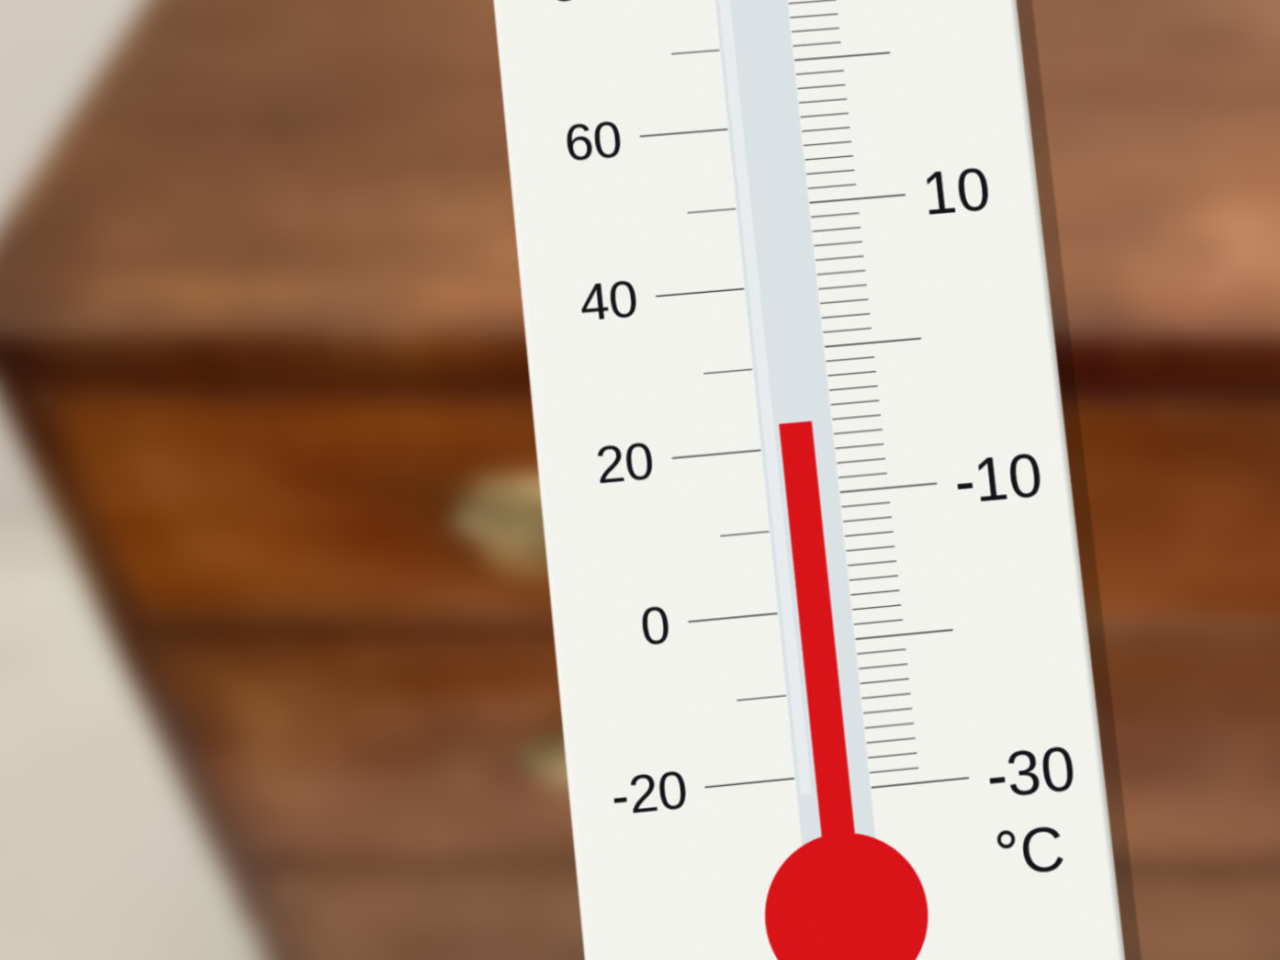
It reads -5 °C
